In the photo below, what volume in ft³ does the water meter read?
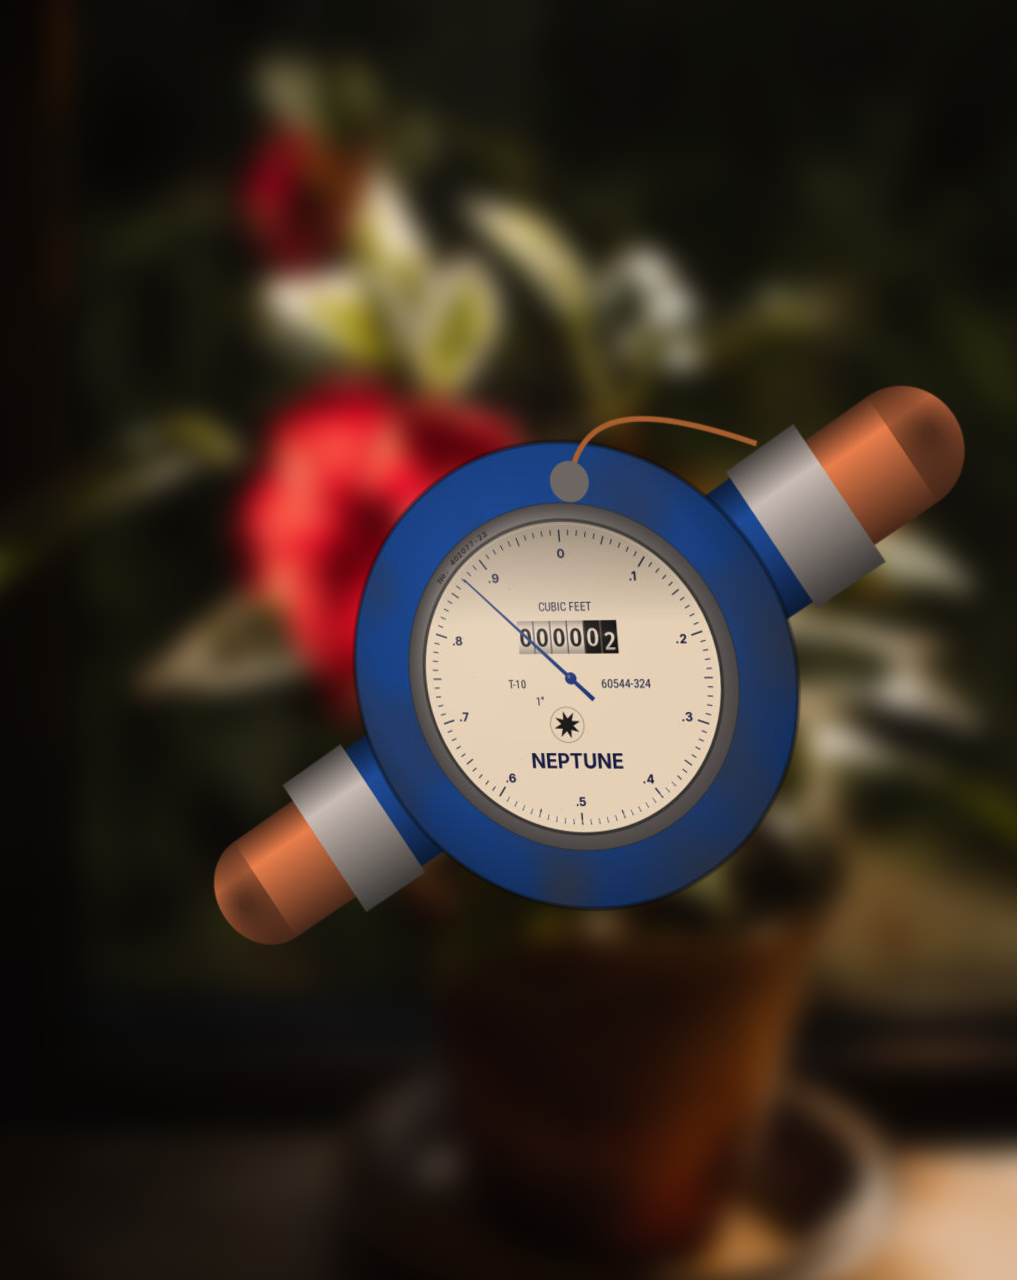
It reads 1.87 ft³
